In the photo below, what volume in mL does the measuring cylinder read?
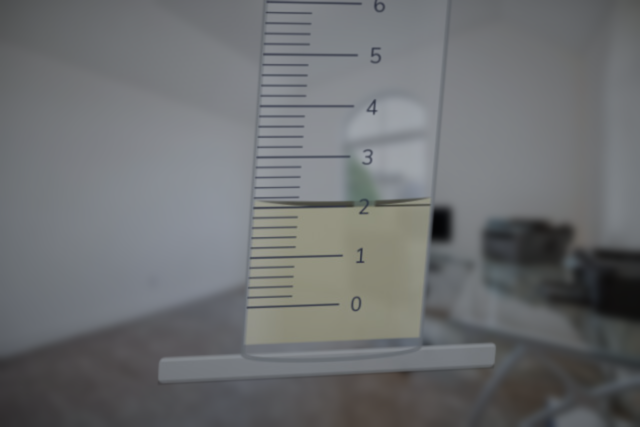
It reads 2 mL
